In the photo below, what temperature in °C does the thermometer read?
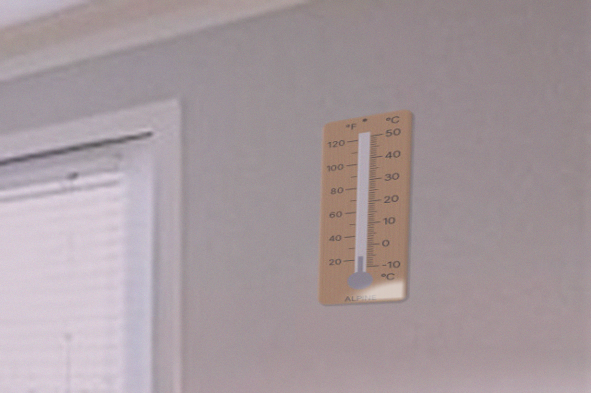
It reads -5 °C
